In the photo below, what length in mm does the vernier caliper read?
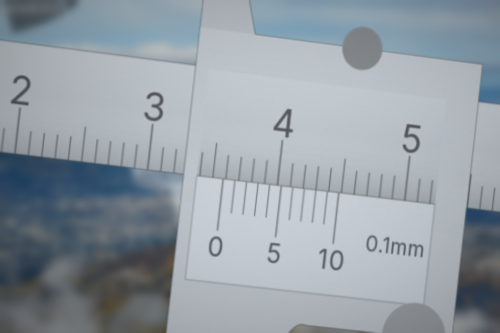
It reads 35.8 mm
